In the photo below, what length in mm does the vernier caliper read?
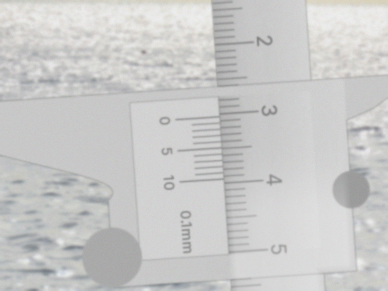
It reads 30.4 mm
